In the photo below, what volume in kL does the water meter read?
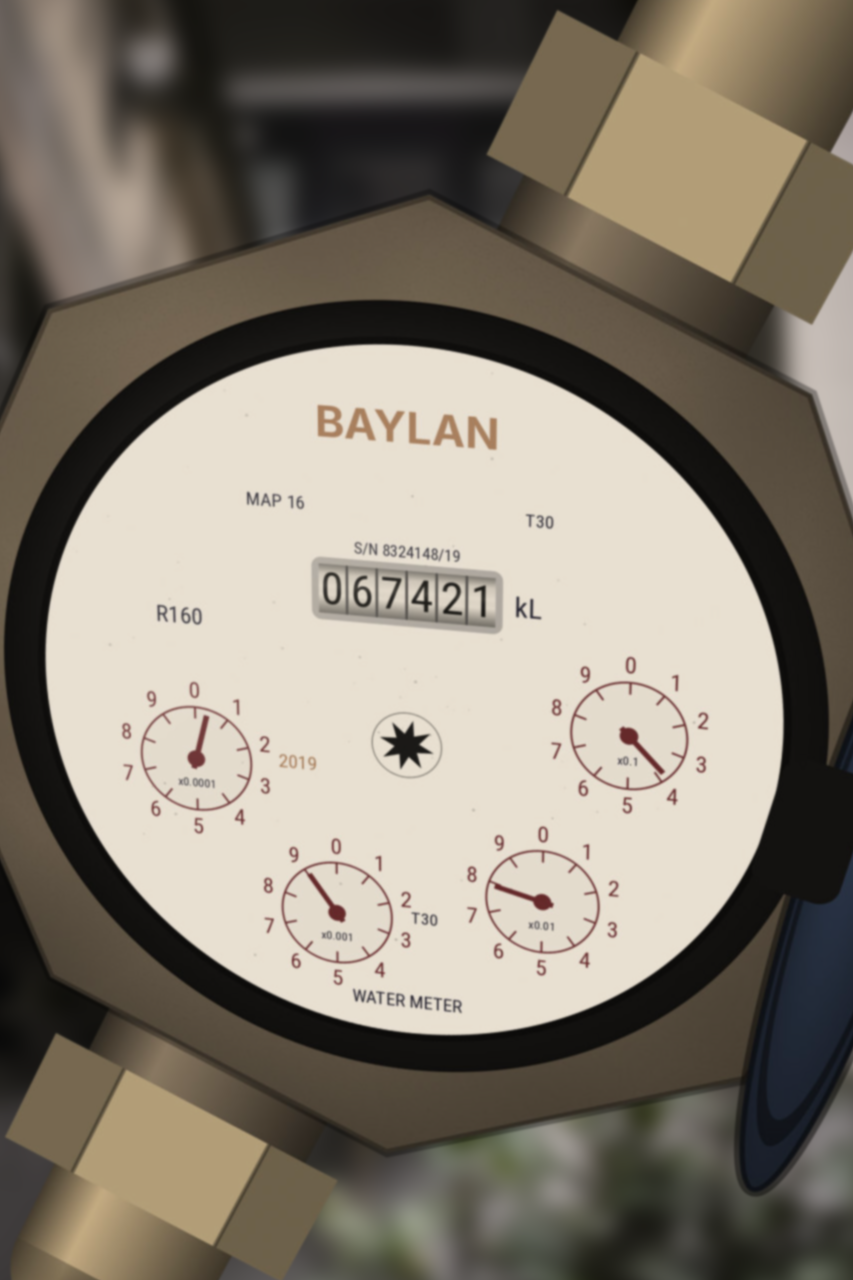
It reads 67421.3790 kL
